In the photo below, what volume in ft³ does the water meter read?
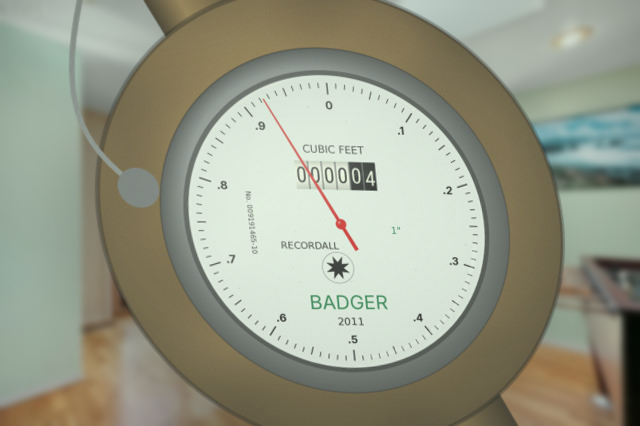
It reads 3.92 ft³
